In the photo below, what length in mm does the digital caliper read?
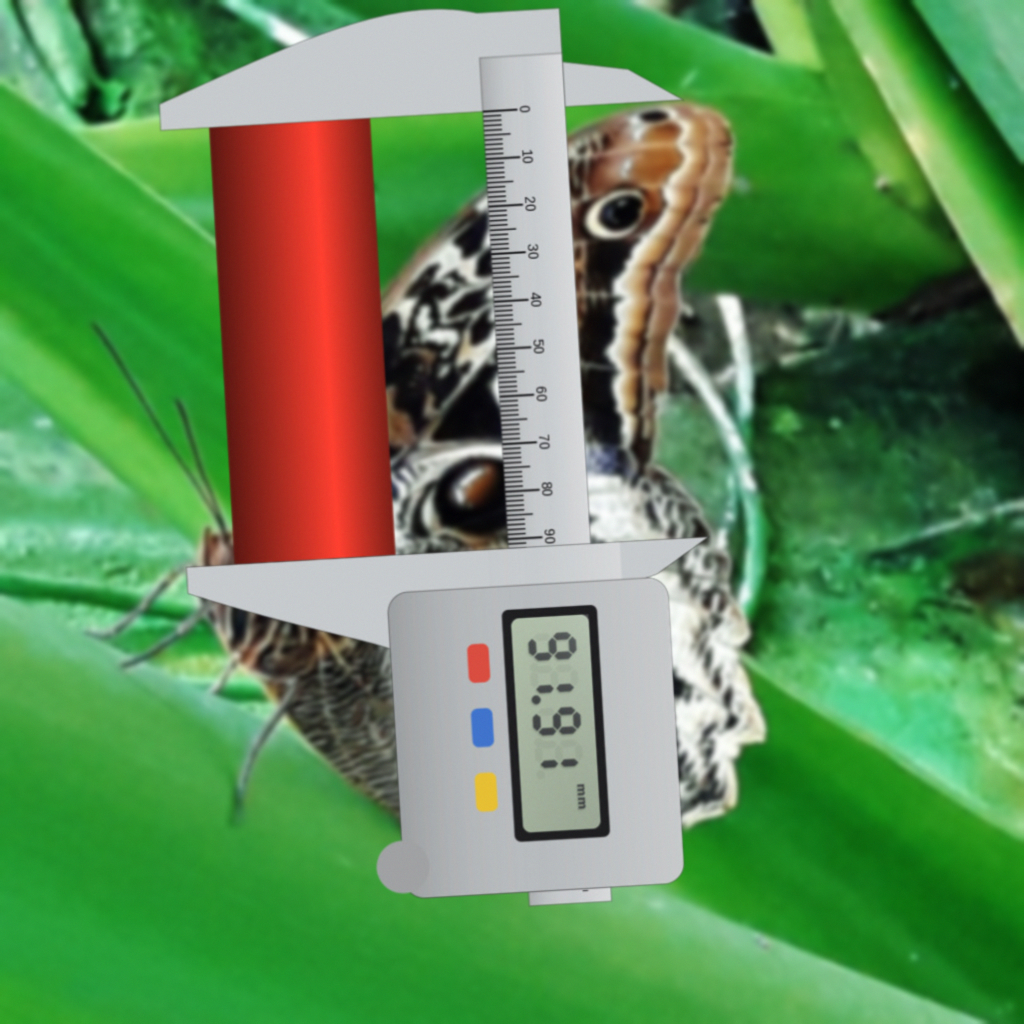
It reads 91.91 mm
